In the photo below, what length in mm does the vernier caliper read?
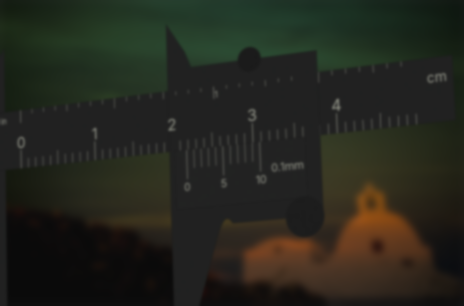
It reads 21.8 mm
